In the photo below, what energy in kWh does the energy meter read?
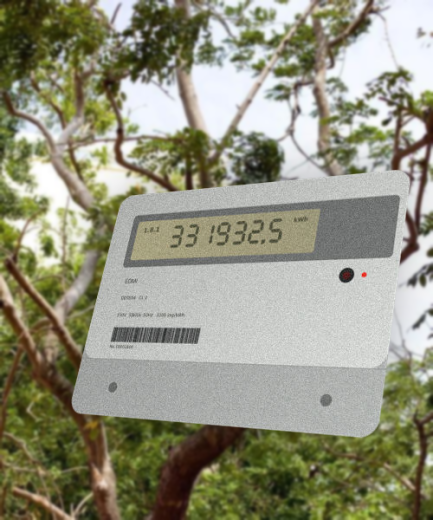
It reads 331932.5 kWh
